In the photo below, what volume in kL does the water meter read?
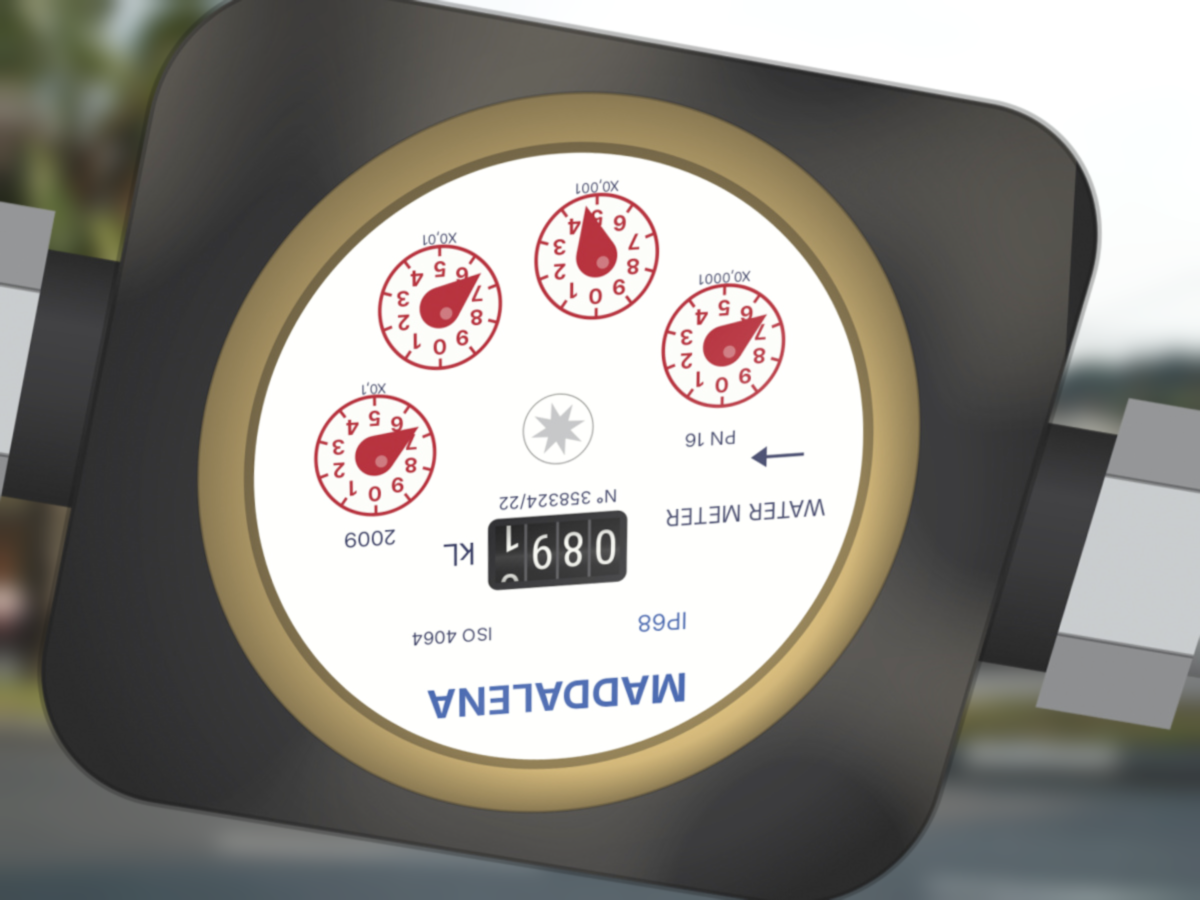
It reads 890.6646 kL
